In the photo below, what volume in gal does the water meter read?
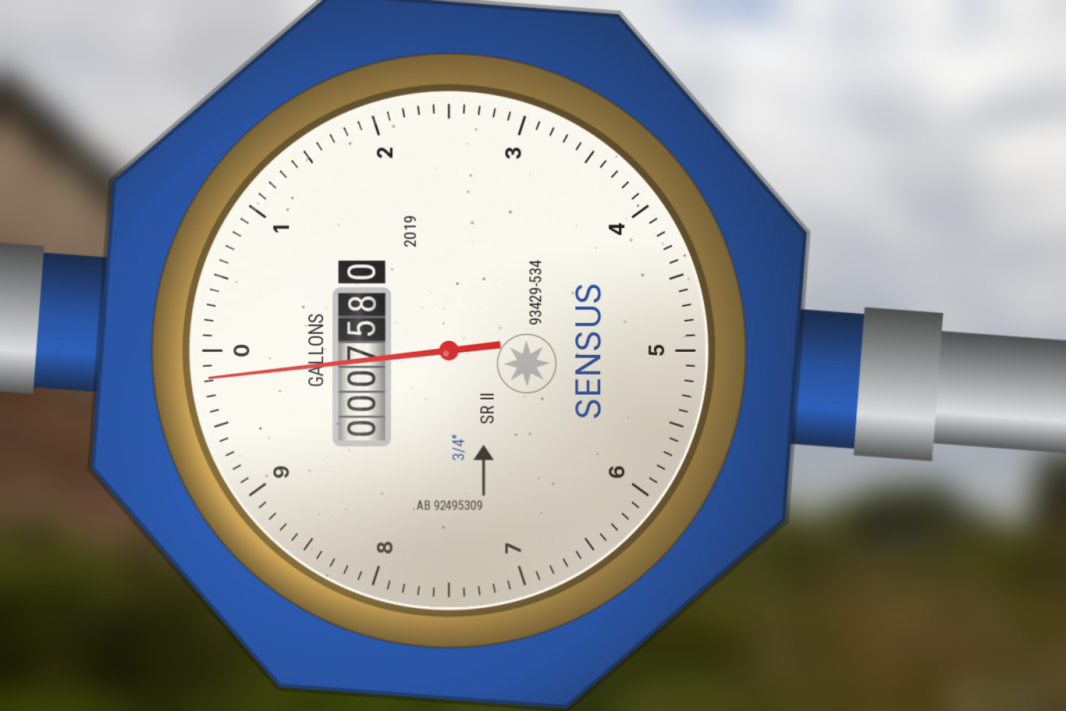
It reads 7579.8 gal
